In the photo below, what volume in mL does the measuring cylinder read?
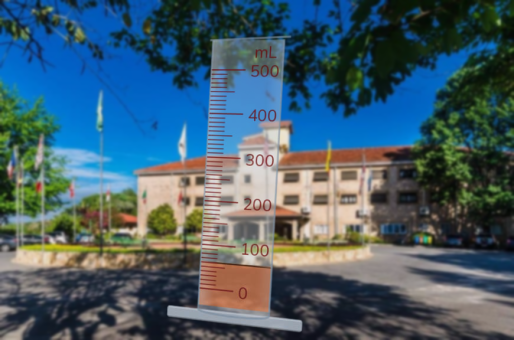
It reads 60 mL
